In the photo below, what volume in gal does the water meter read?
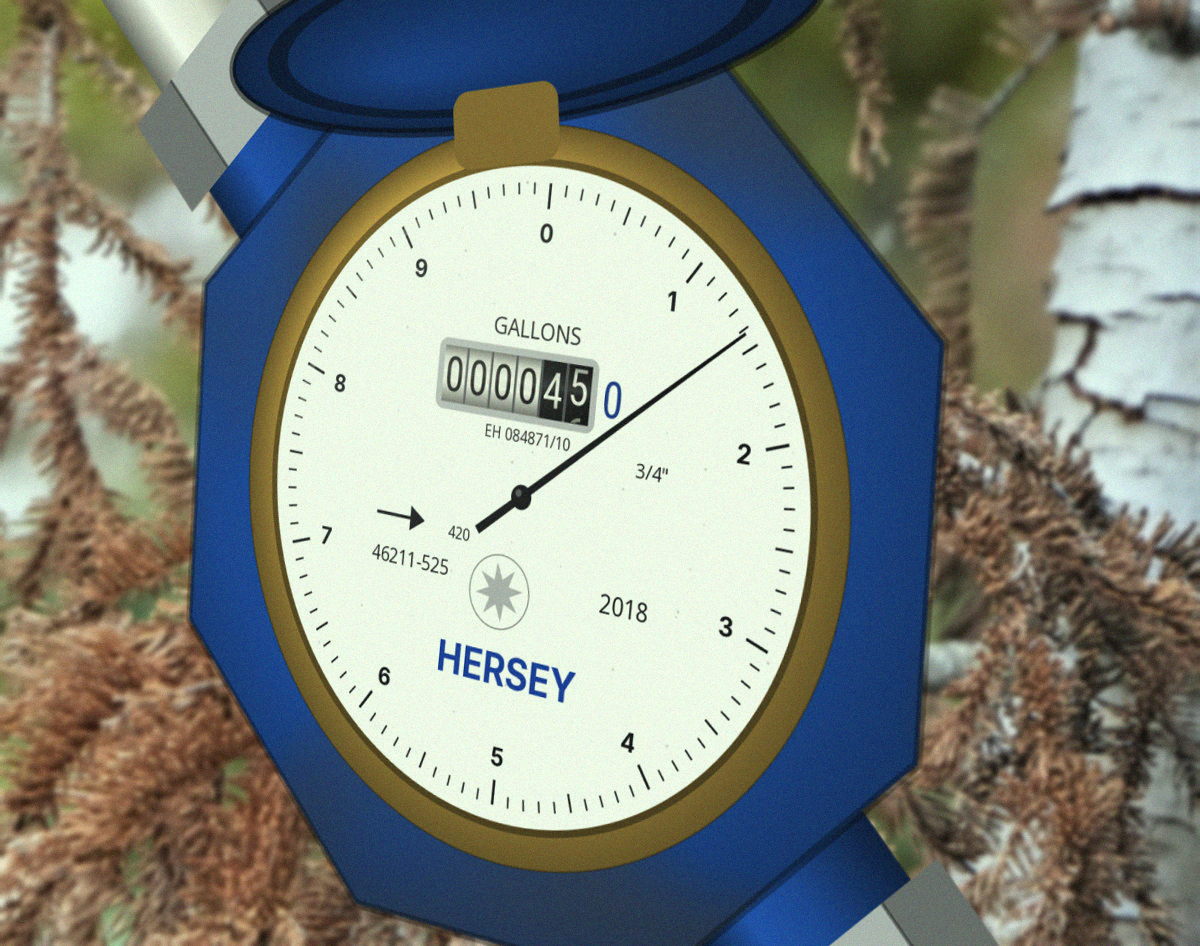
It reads 451.4 gal
